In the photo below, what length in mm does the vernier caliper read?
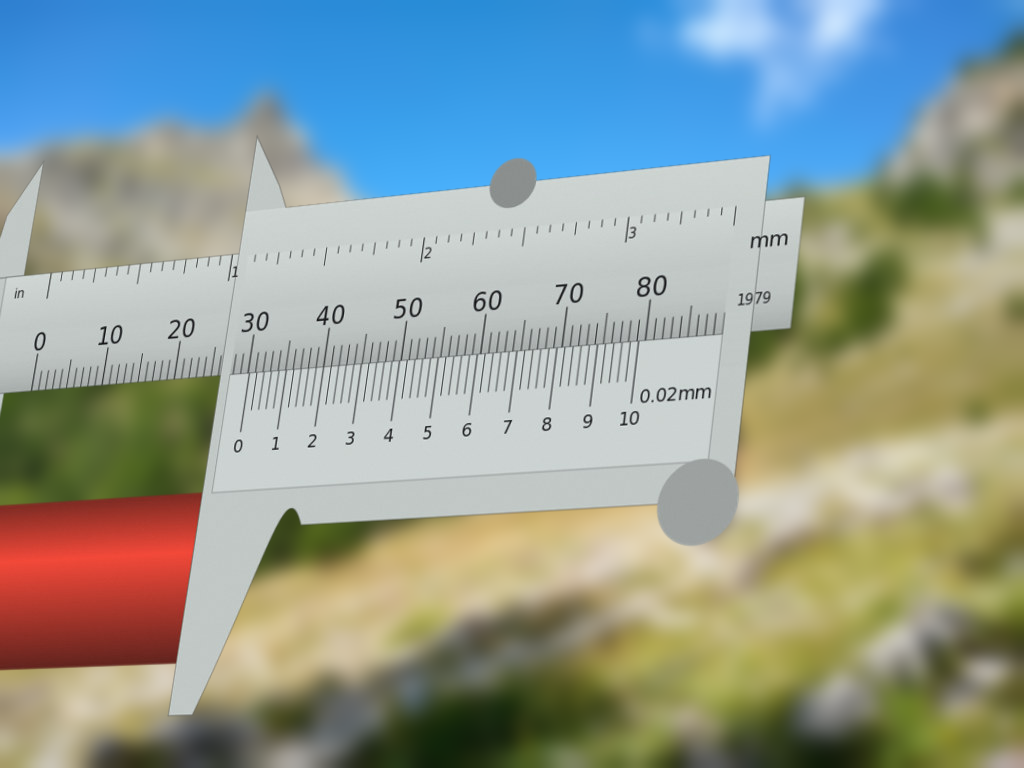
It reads 30.2 mm
